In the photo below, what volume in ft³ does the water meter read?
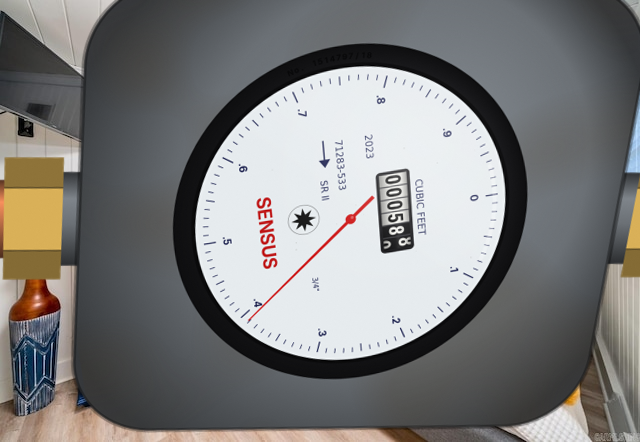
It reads 588.39 ft³
